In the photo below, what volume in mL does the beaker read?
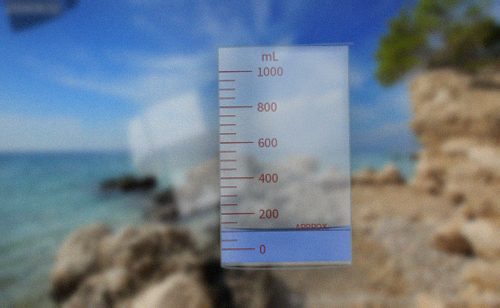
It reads 100 mL
